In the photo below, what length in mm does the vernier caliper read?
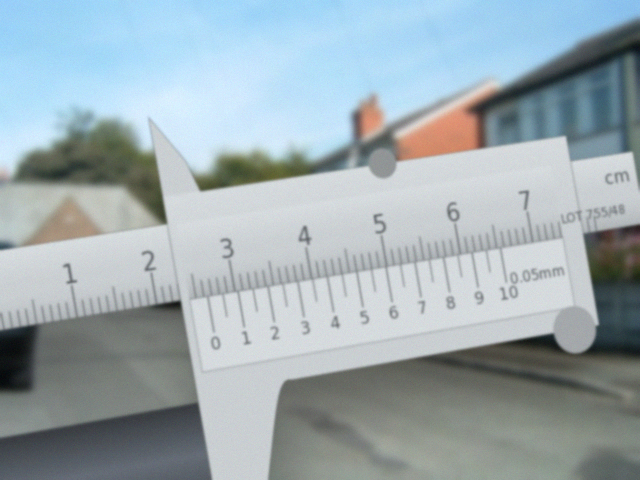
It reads 26.5 mm
